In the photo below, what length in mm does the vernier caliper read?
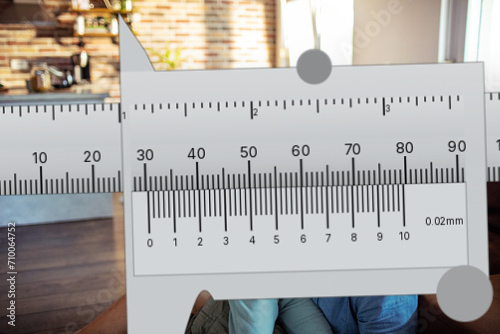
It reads 30.5 mm
